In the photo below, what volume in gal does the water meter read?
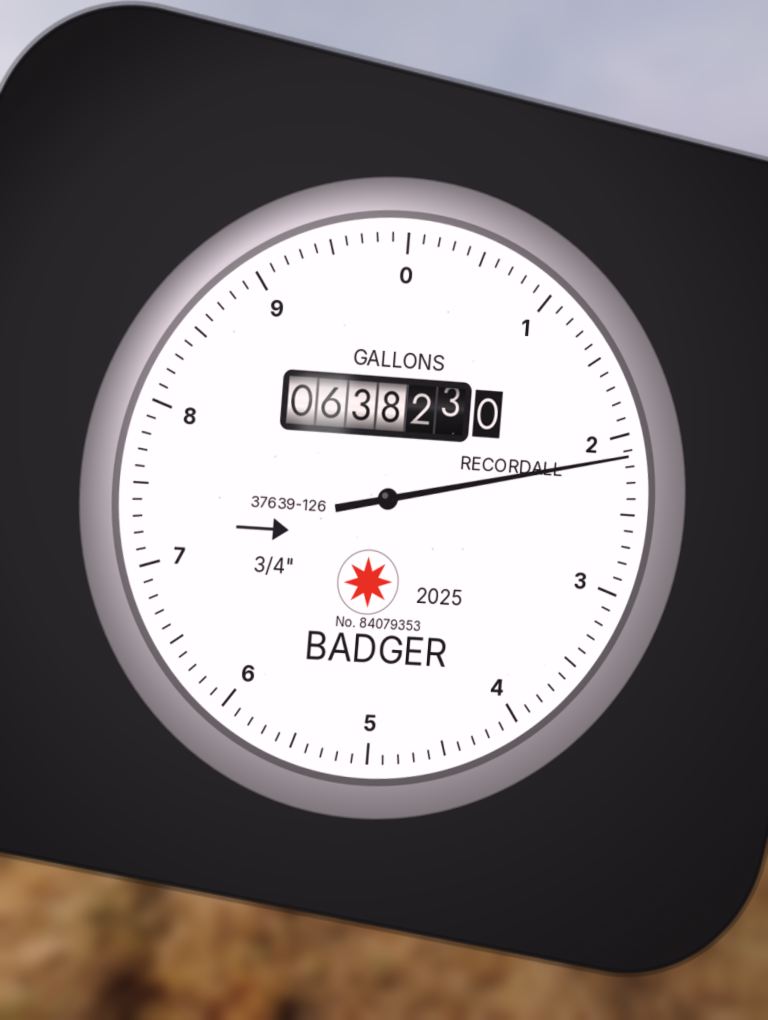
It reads 638232.1 gal
